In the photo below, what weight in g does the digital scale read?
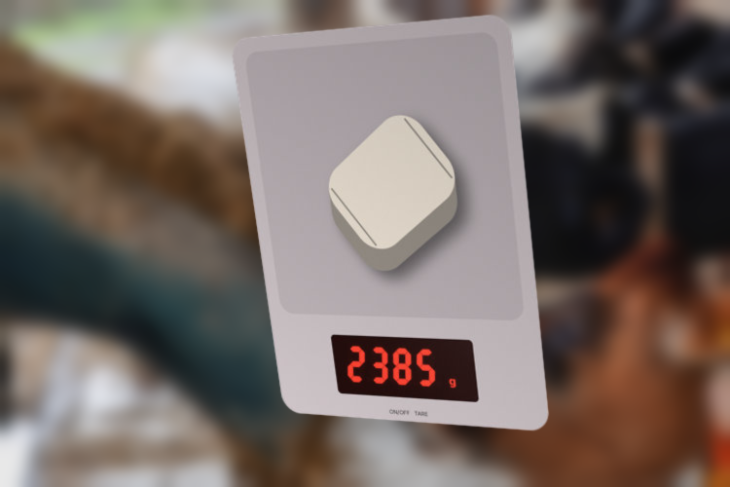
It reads 2385 g
